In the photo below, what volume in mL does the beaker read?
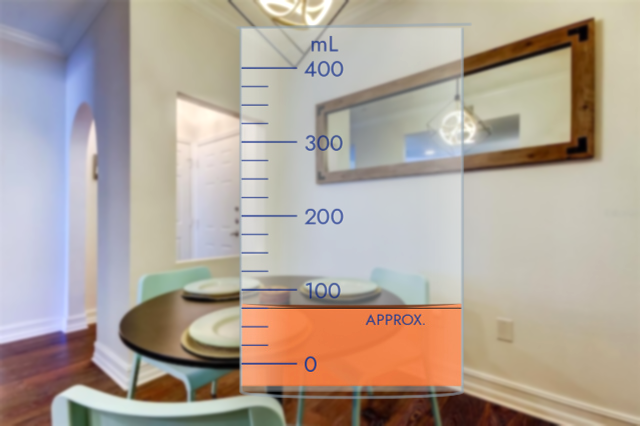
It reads 75 mL
